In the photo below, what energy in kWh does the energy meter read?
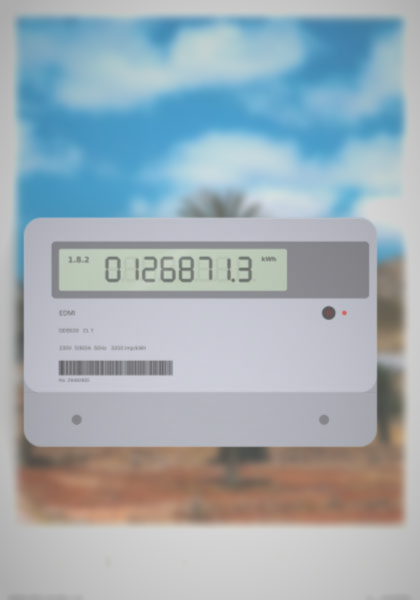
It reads 126871.3 kWh
